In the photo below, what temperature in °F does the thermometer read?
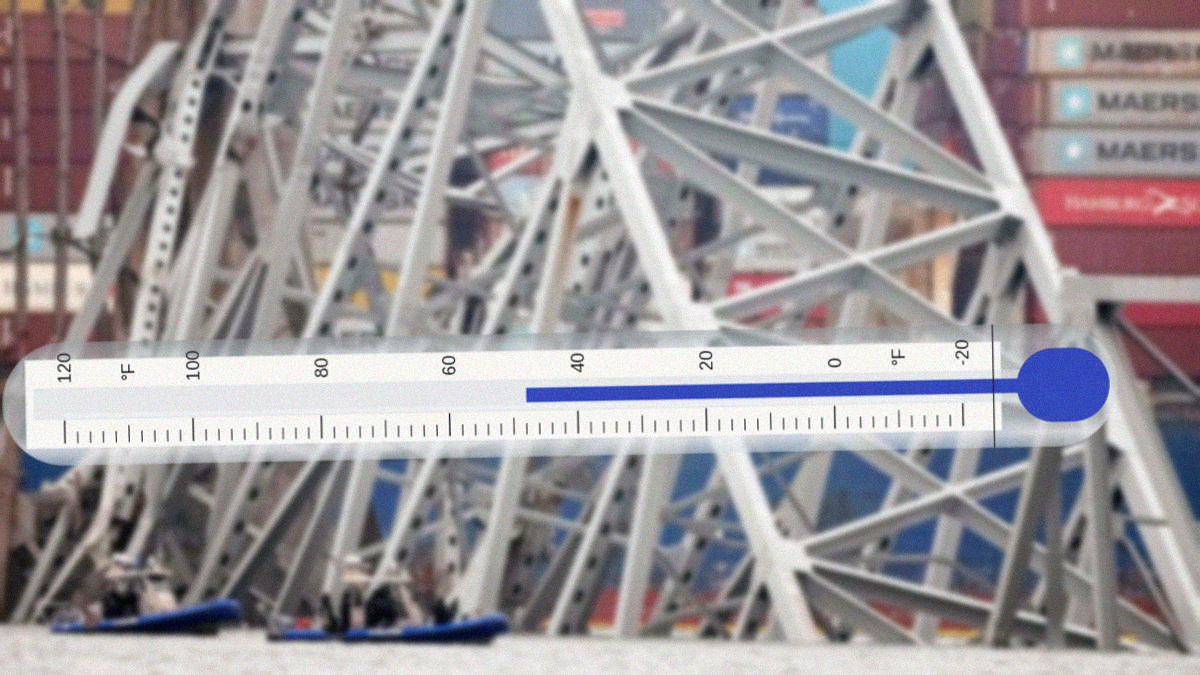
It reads 48 °F
